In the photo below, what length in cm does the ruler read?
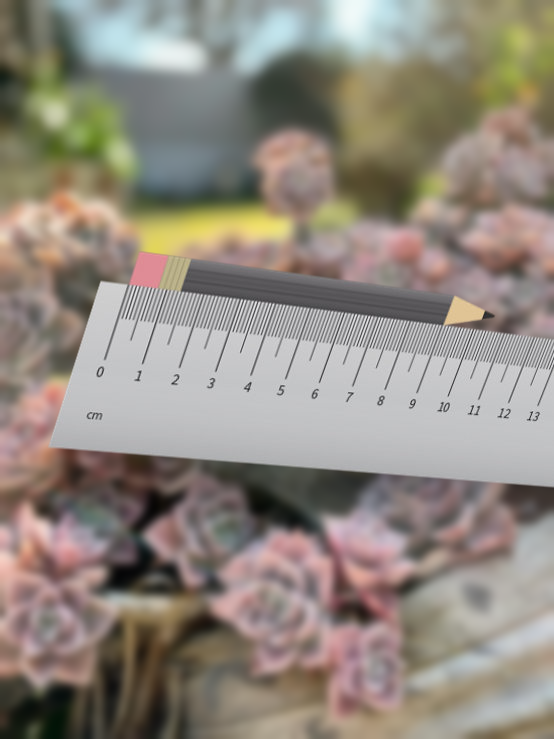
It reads 10.5 cm
